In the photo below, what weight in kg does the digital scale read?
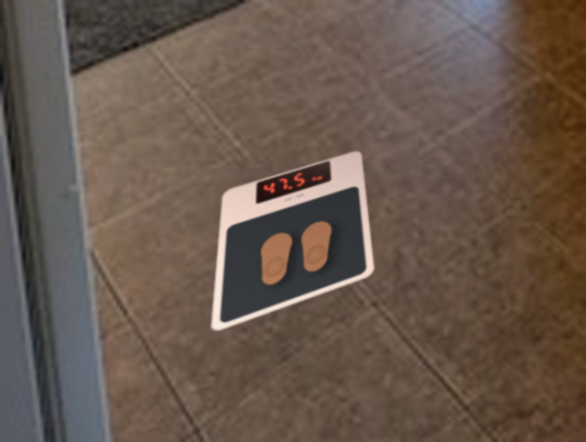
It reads 47.5 kg
